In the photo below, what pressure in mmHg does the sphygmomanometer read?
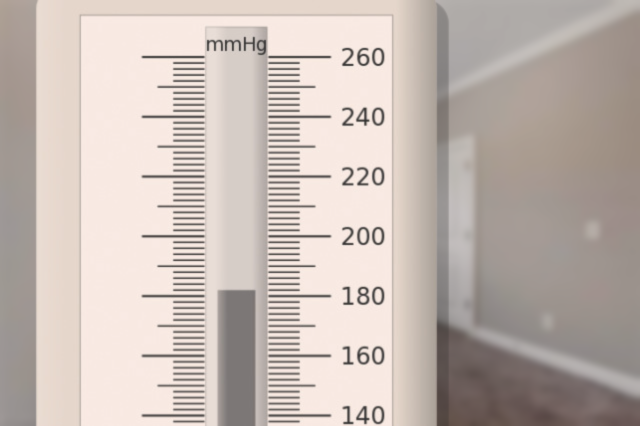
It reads 182 mmHg
